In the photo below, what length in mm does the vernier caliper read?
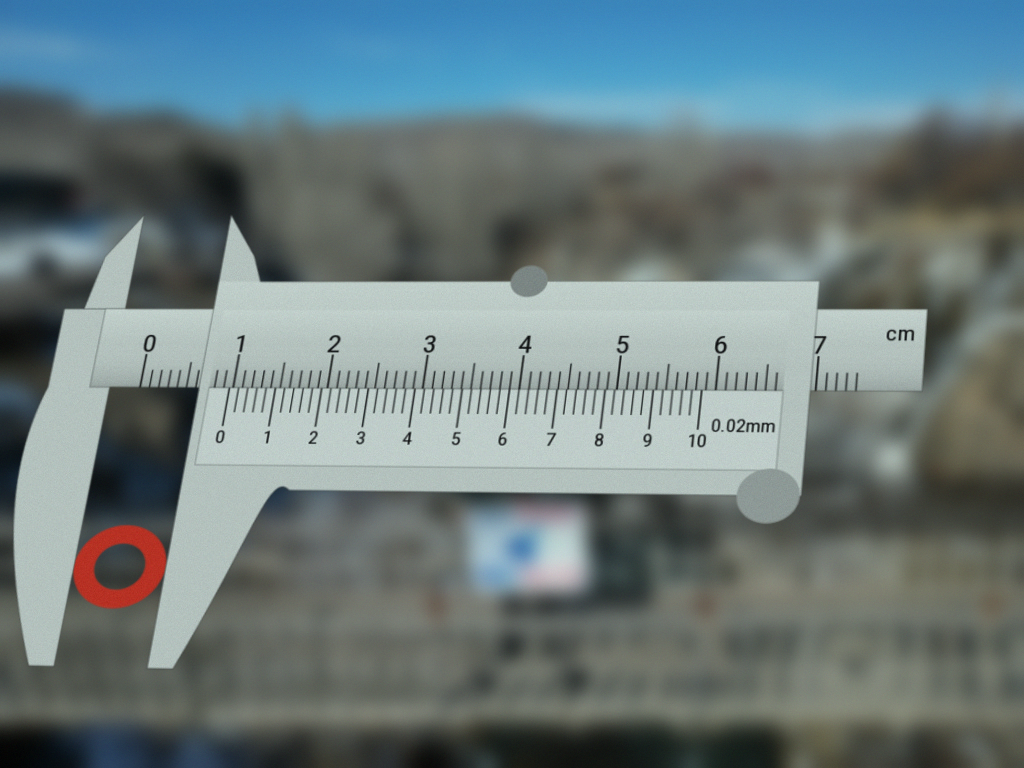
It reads 9.6 mm
